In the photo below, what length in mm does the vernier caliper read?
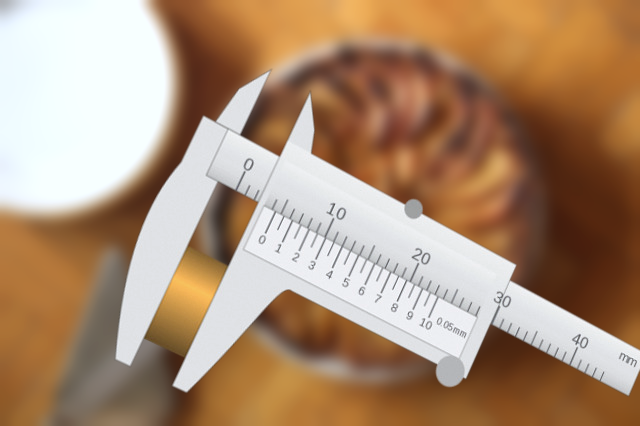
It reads 4.4 mm
